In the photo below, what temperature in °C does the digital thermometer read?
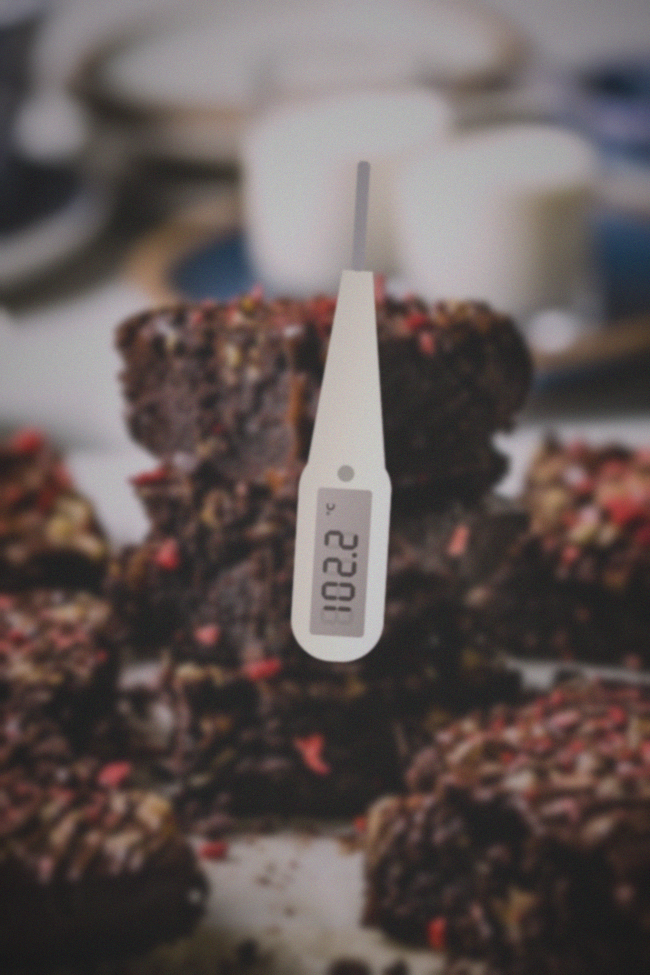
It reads 102.2 °C
